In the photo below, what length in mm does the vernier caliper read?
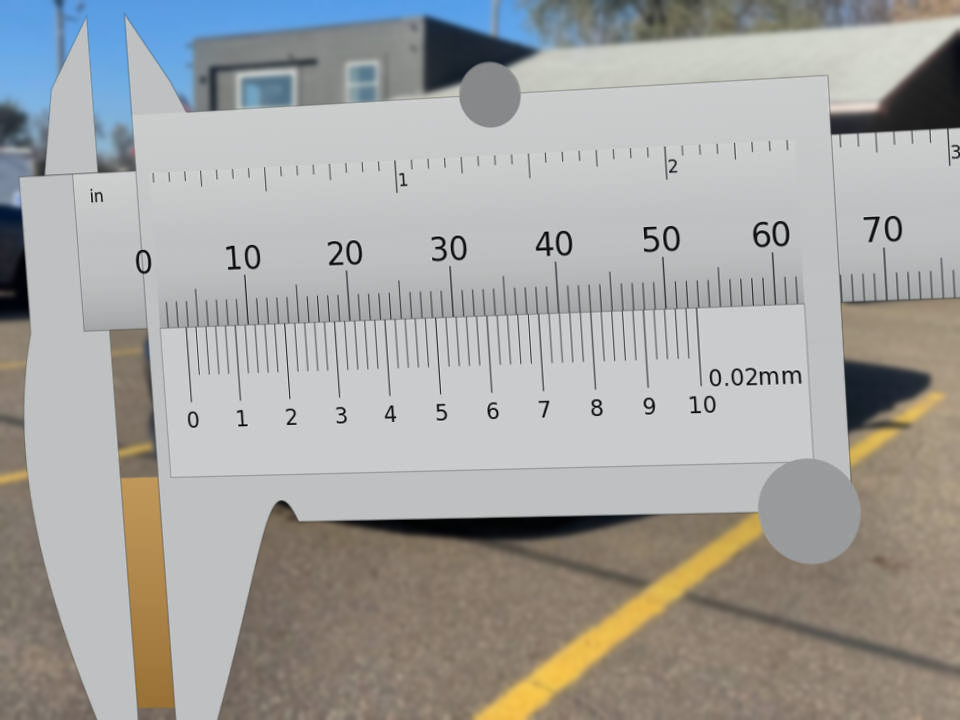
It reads 3.8 mm
